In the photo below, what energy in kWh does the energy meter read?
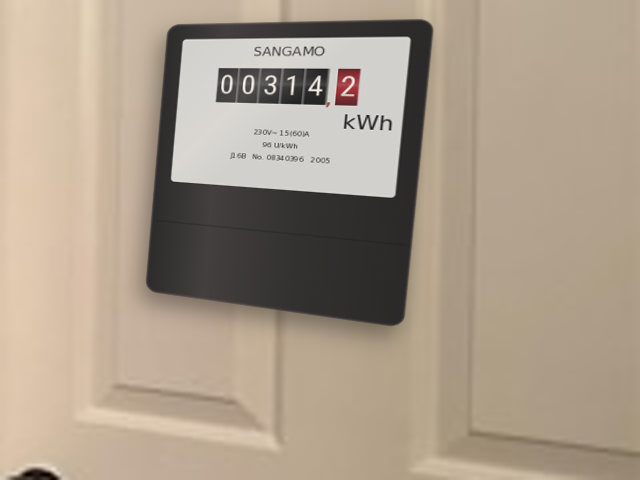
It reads 314.2 kWh
